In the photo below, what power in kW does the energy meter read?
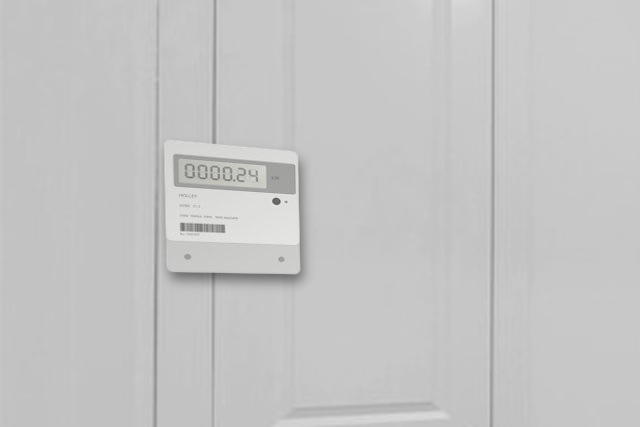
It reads 0.24 kW
